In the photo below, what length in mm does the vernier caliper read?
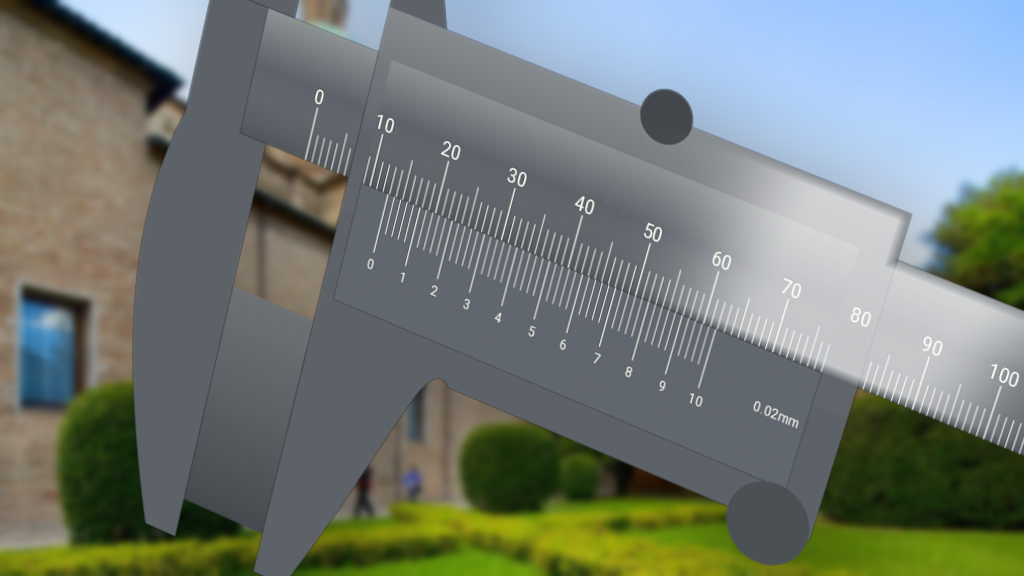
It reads 12.8 mm
